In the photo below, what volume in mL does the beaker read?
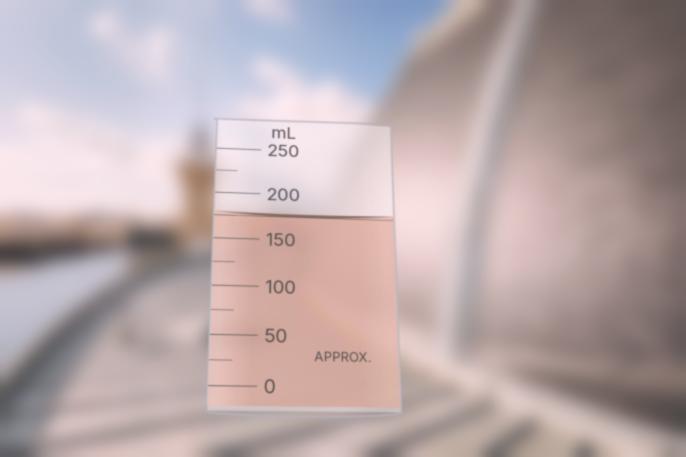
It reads 175 mL
